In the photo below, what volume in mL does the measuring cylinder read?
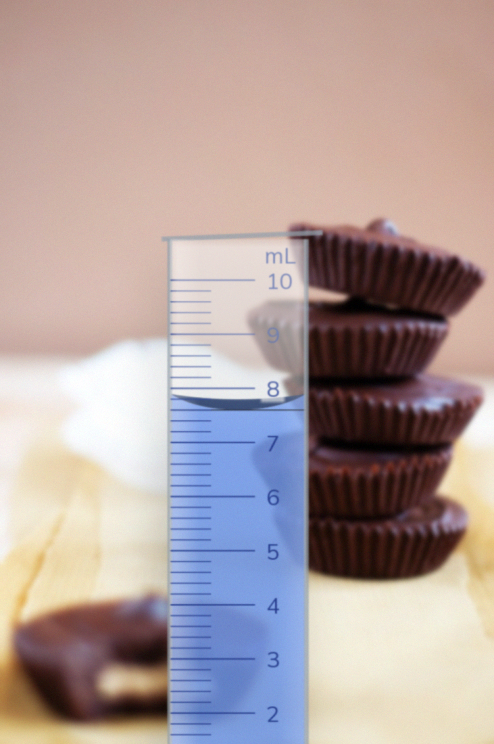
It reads 7.6 mL
